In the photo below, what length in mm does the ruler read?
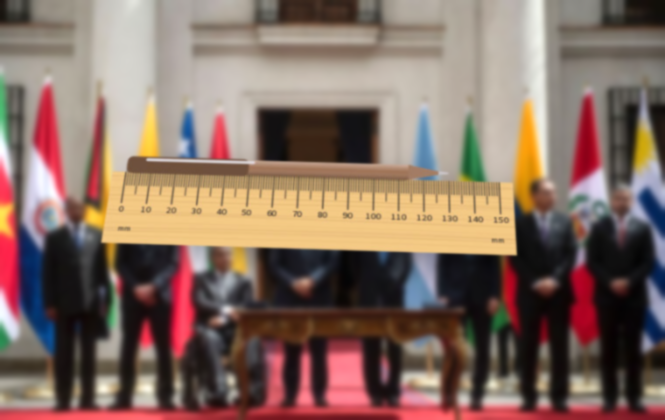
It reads 130 mm
